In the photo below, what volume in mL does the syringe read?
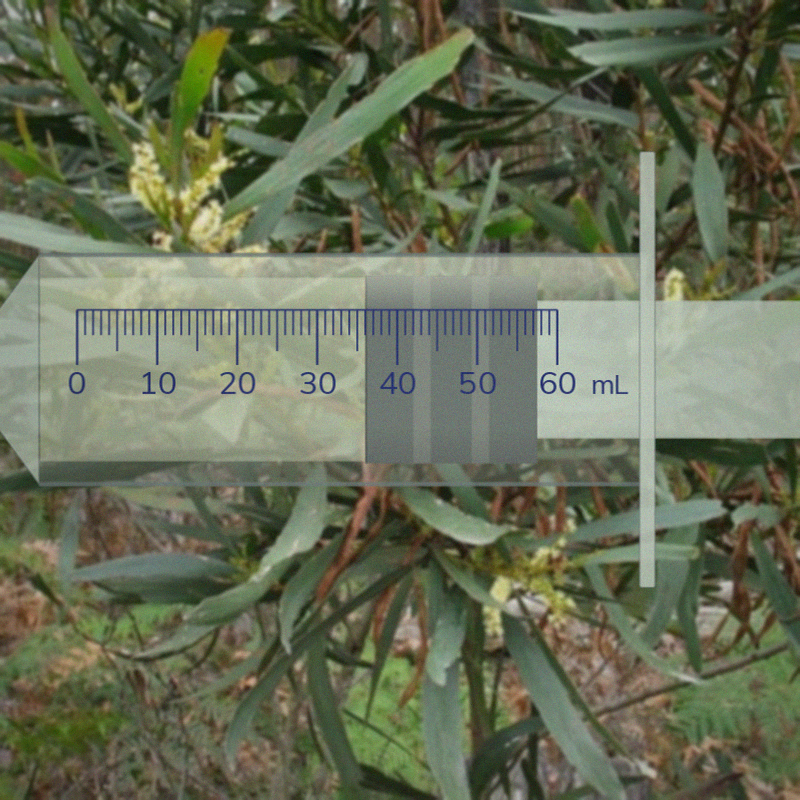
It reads 36 mL
